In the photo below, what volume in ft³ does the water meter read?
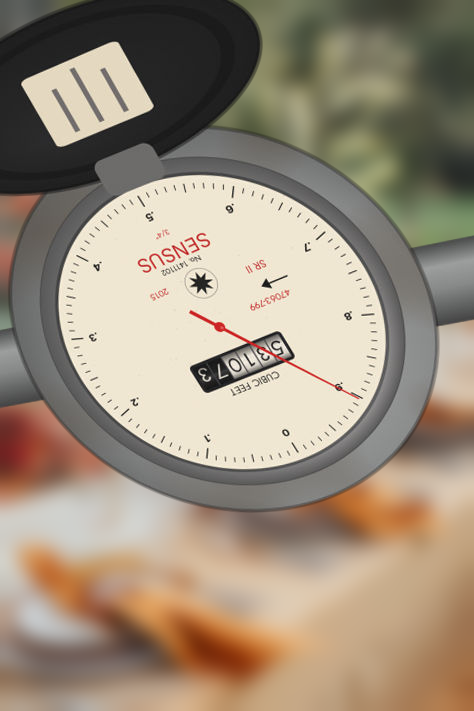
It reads 531072.90 ft³
